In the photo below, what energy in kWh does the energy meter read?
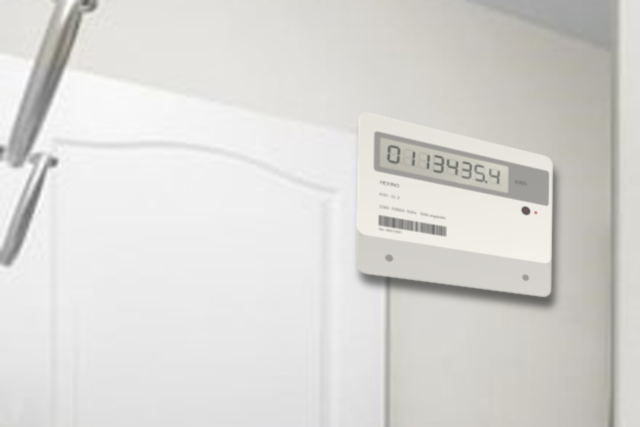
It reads 113435.4 kWh
